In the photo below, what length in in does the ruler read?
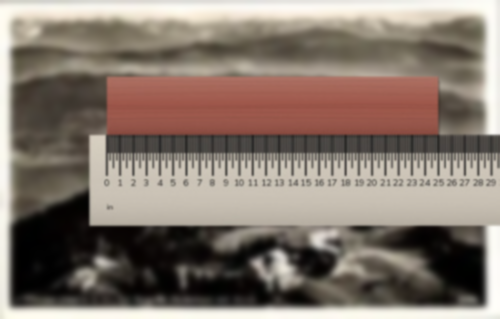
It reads 25 in
